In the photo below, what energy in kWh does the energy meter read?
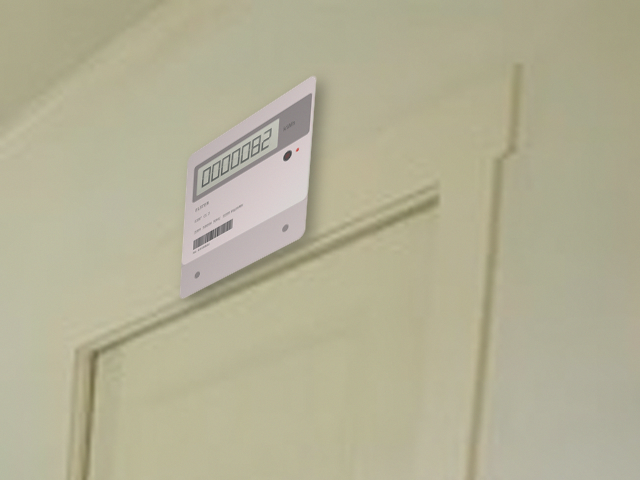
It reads 82 kWh
